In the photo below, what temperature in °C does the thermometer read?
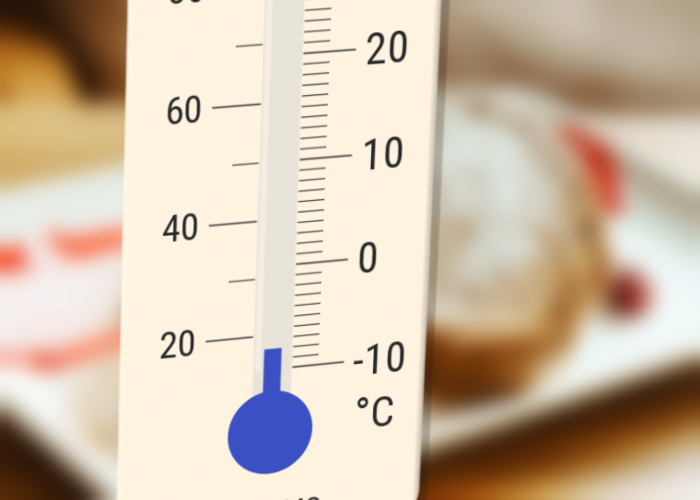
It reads -8 °C
